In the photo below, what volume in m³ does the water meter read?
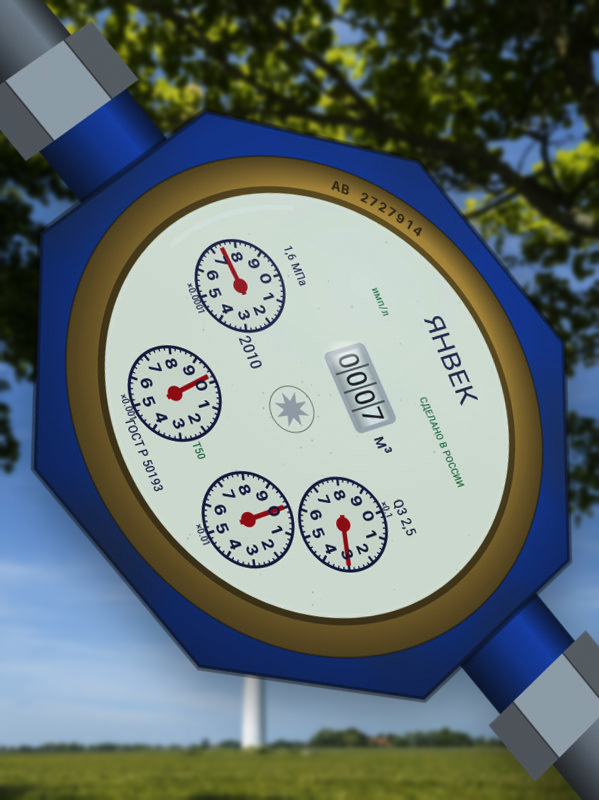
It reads 7.2997 m³
